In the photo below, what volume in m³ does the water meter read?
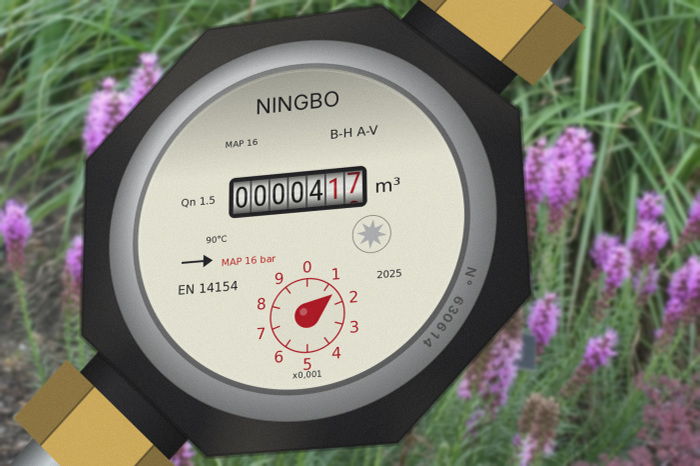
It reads 4.171 m³
